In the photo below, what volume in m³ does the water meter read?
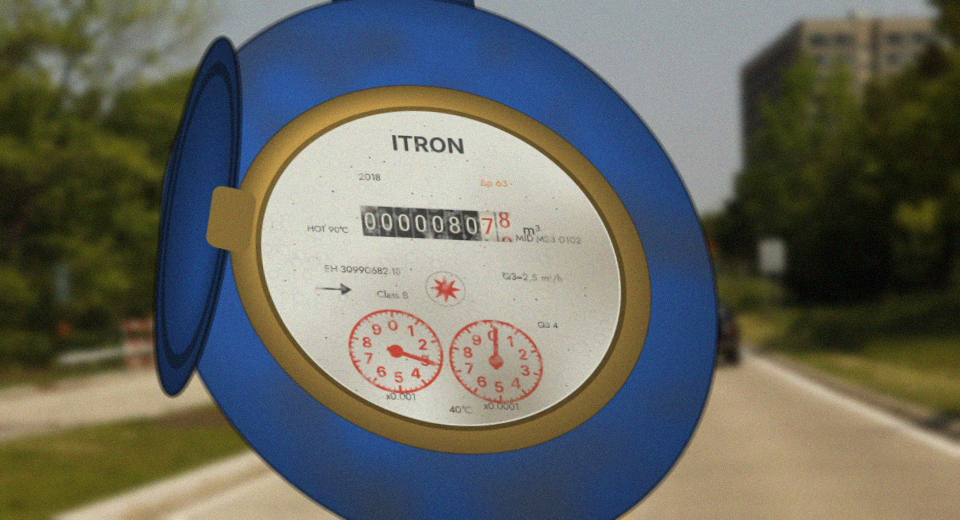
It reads 80.7830 m³
